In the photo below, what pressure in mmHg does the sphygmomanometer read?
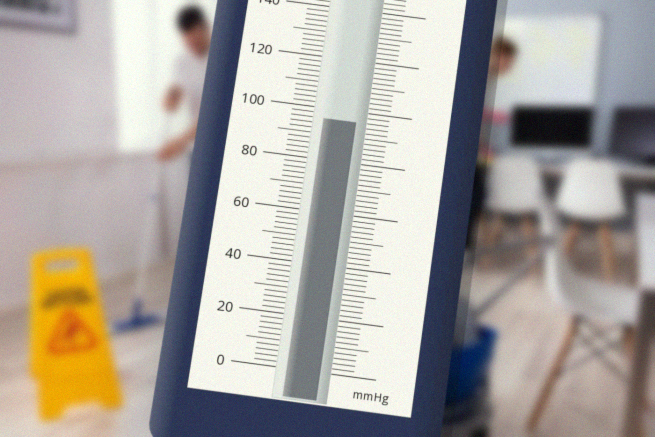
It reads 96 mmHg
